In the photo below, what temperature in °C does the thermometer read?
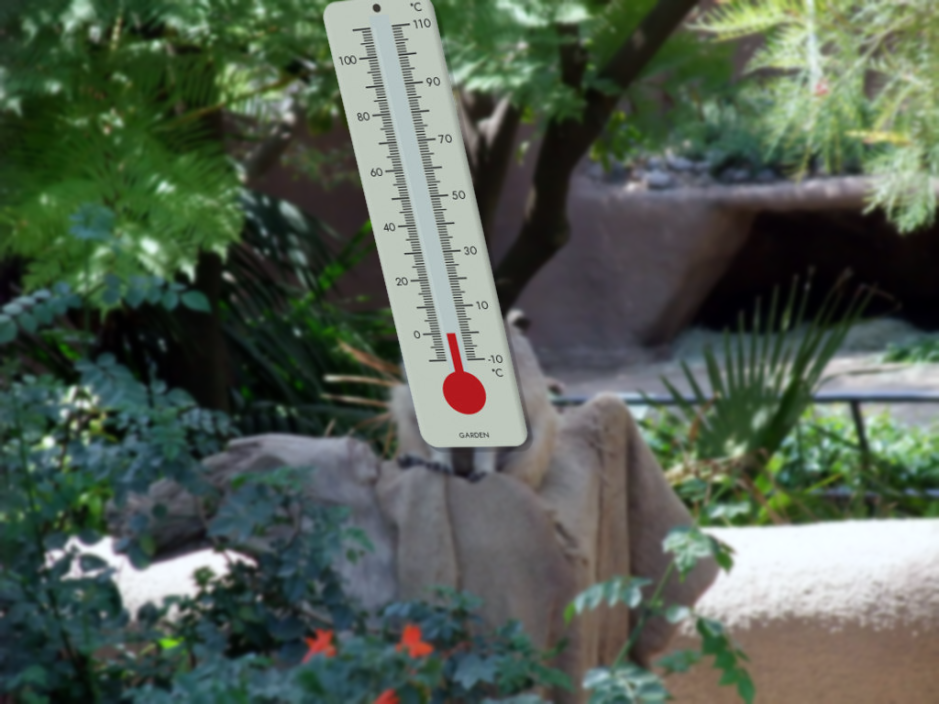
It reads 0 °C
